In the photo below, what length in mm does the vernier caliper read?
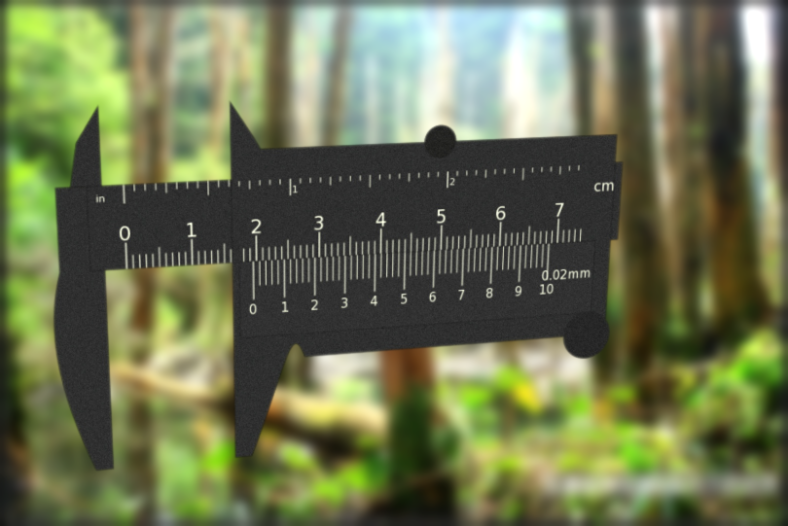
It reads 19.5 mm
